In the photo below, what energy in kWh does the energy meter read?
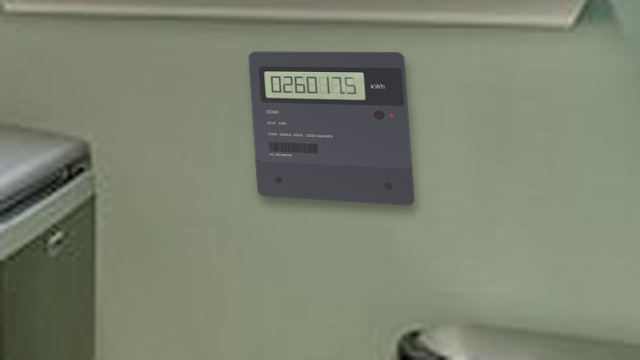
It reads 26017.5 kWh
